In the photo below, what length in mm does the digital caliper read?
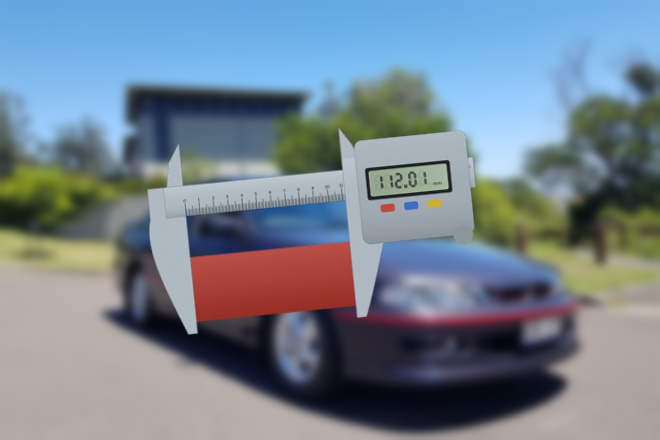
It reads 112.01 mm
